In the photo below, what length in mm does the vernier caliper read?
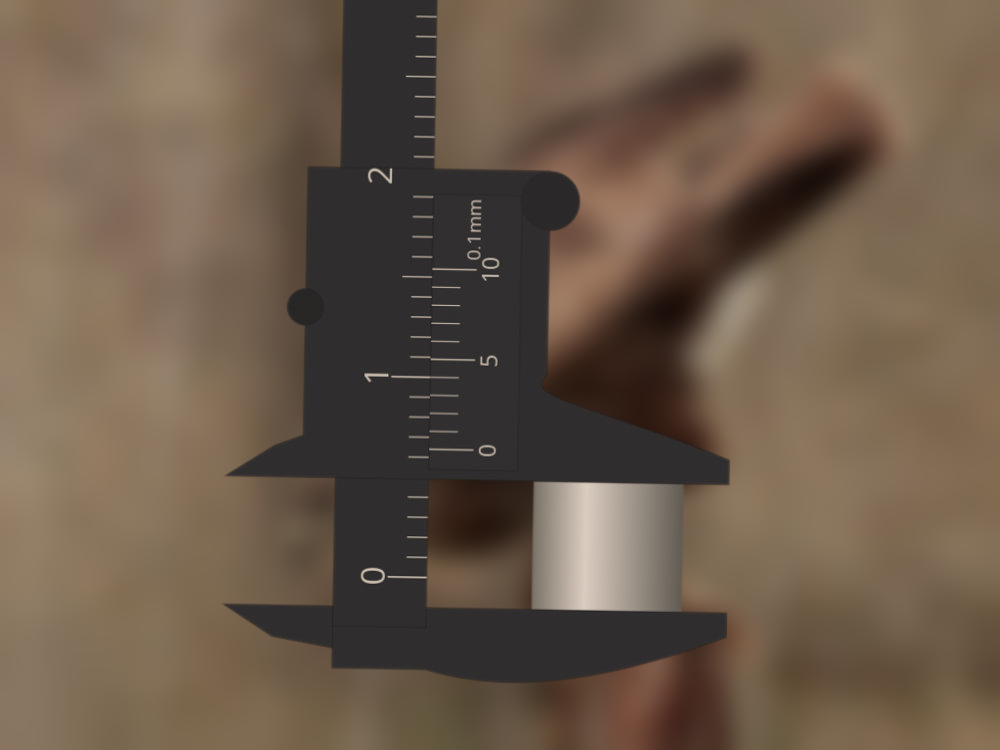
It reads 6.4 mm
